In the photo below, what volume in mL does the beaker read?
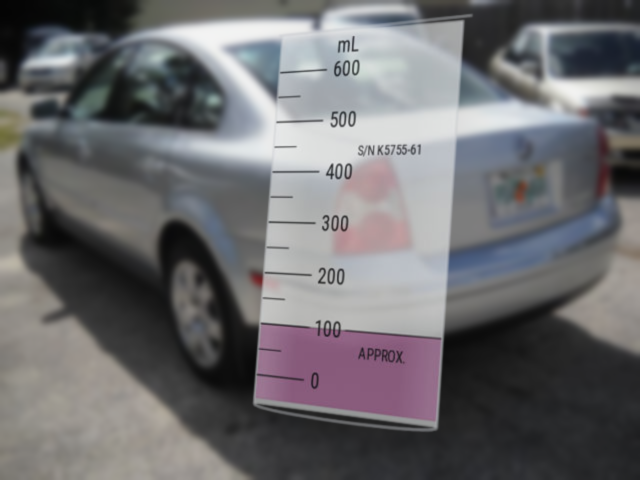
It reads 100 mL
